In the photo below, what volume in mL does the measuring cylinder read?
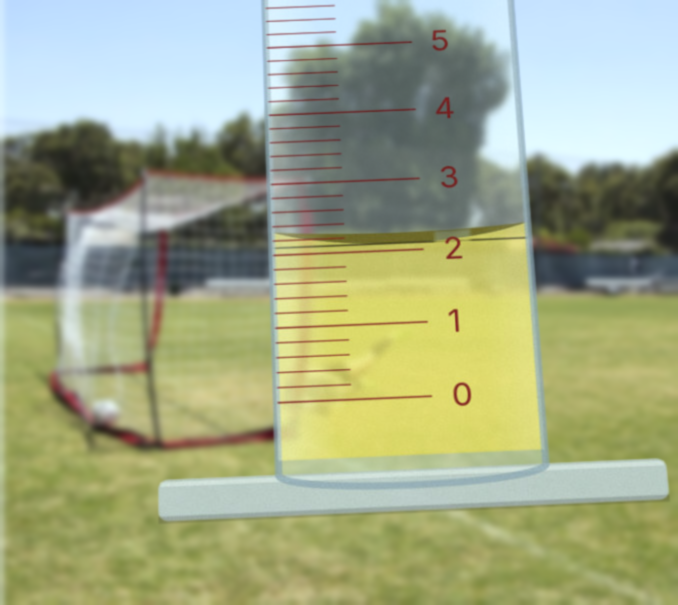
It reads 2.1 mL
